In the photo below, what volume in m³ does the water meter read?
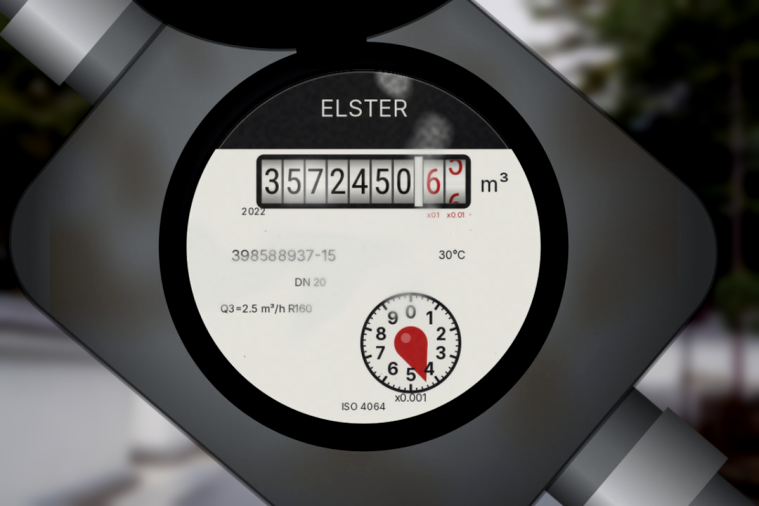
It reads 3572450.654 m³
